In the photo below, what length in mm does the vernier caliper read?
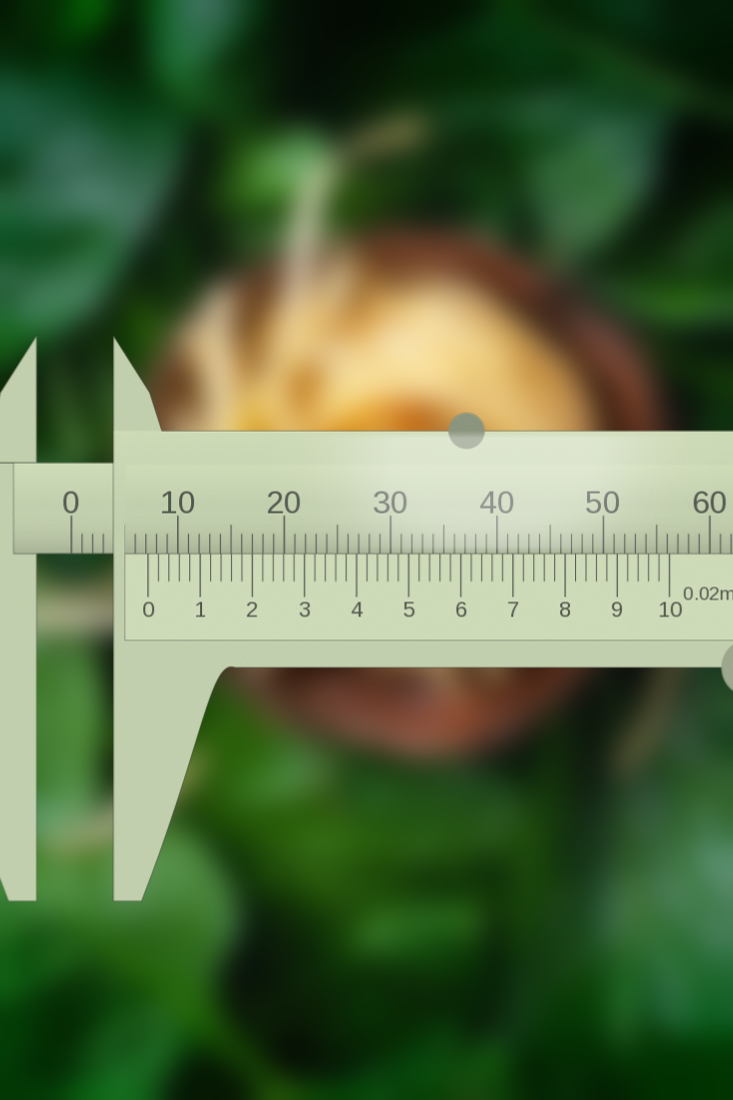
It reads 7.2 mm
